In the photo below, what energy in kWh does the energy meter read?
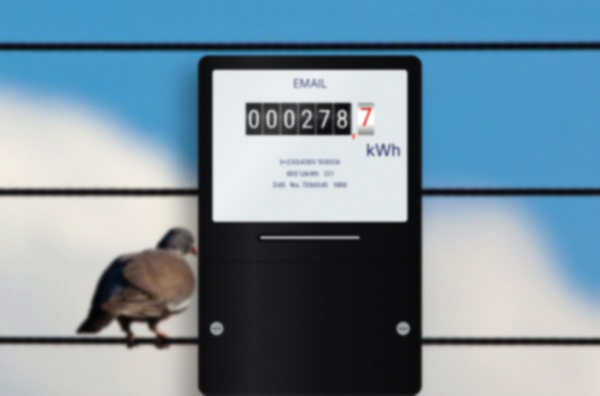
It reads 278.7 kWh
